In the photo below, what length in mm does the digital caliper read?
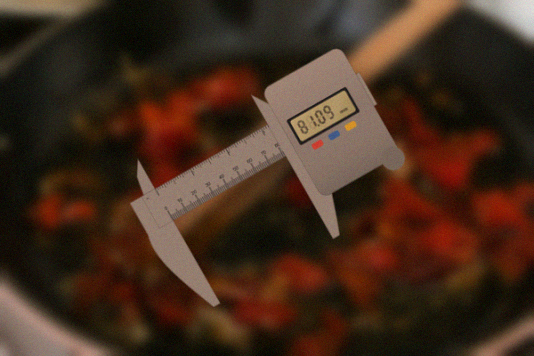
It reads 81.09 mm
